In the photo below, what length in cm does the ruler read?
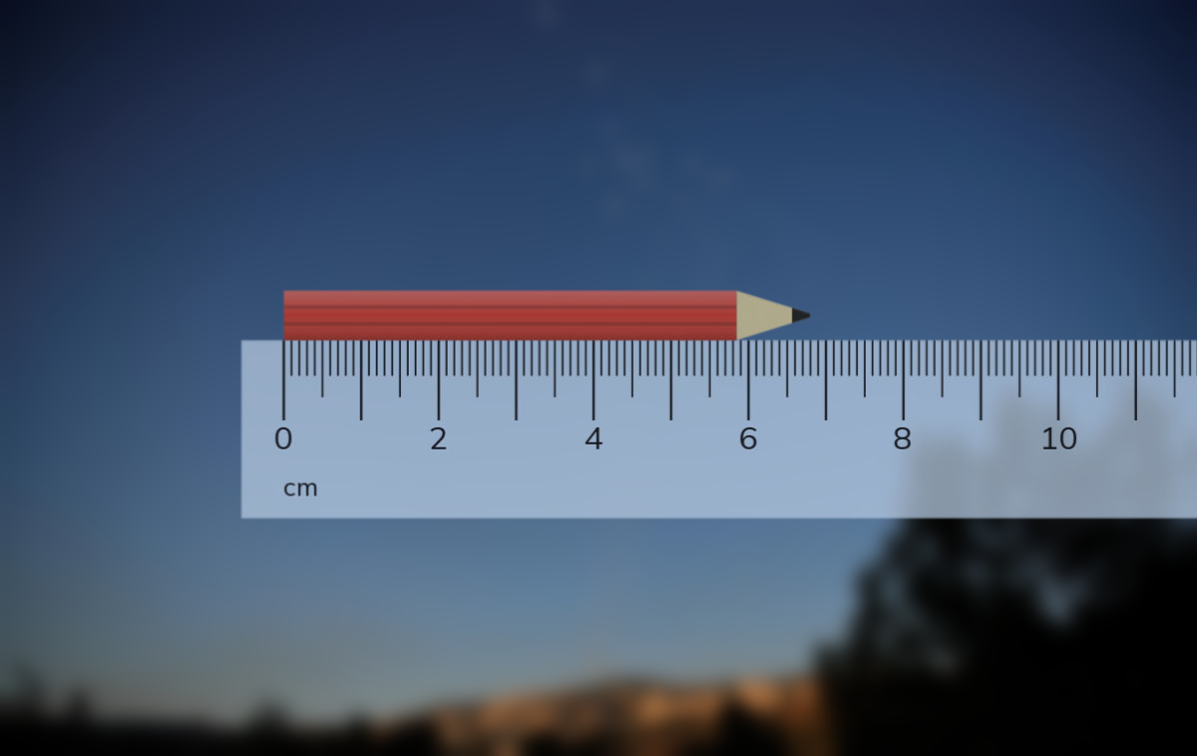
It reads 6.8 cm
